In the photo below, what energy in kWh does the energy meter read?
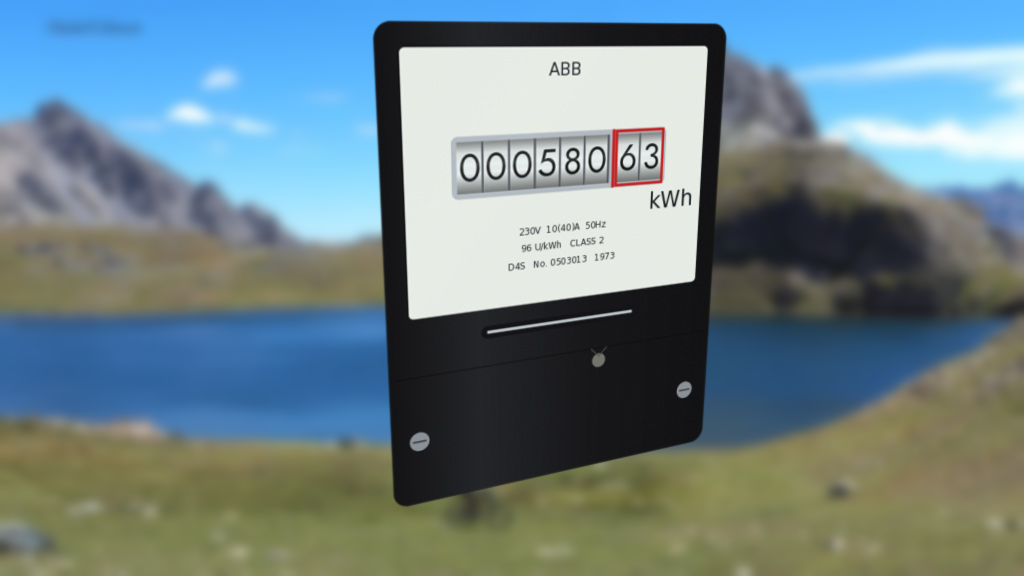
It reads 580.63 kWh
